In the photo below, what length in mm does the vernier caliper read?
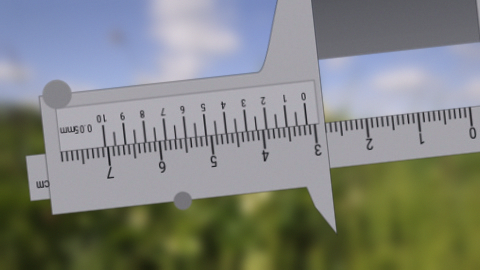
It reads 31.5 mm
